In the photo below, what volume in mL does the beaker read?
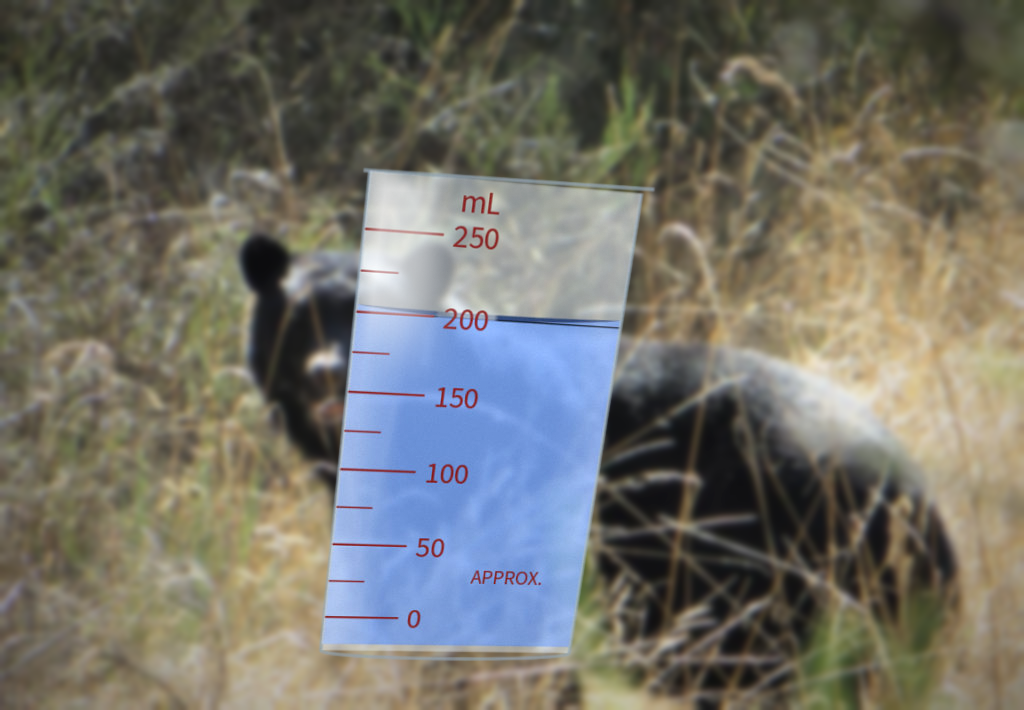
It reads 200 mL
